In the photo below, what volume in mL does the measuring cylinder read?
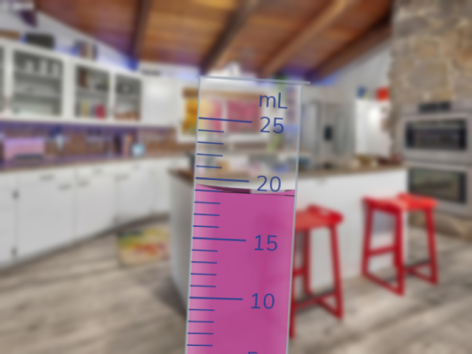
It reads 19 mL
